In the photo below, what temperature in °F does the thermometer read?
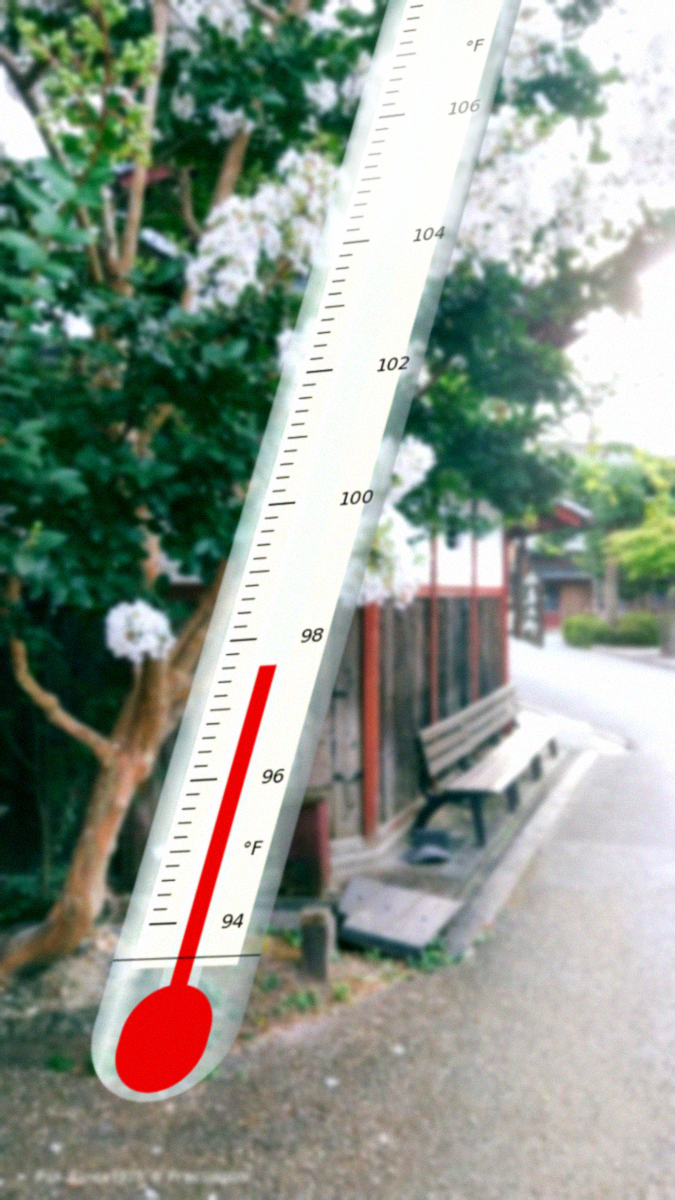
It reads 97.6 °F
